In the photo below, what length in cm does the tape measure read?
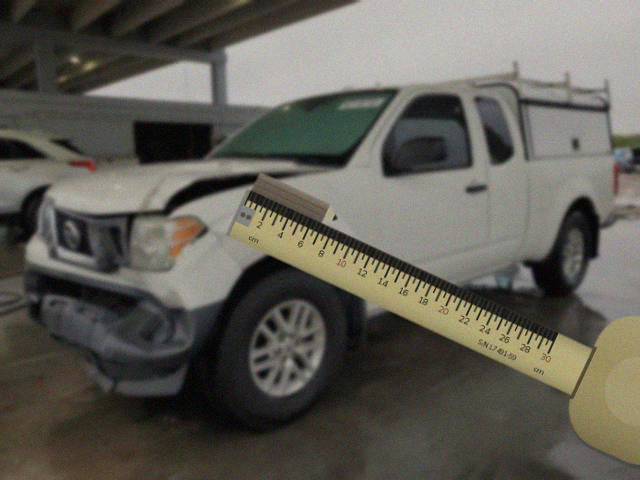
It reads 8 cm
